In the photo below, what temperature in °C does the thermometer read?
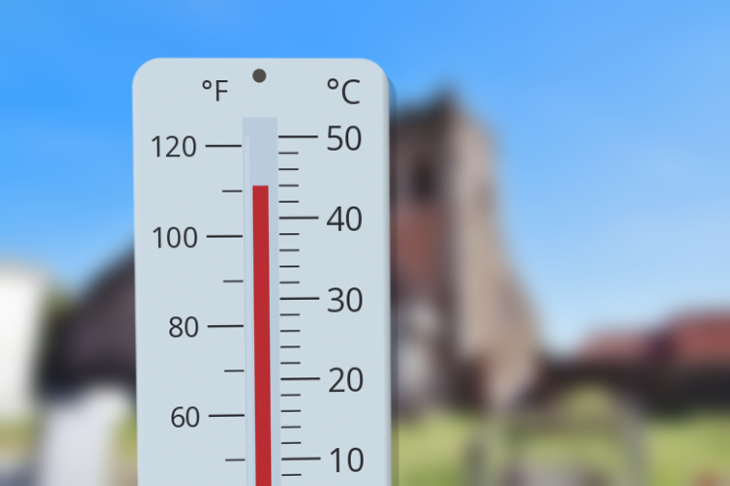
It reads 44 °C
